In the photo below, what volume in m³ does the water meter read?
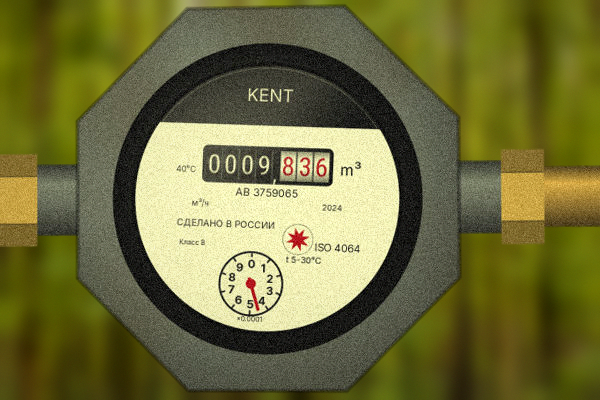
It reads 9.8364 m³
